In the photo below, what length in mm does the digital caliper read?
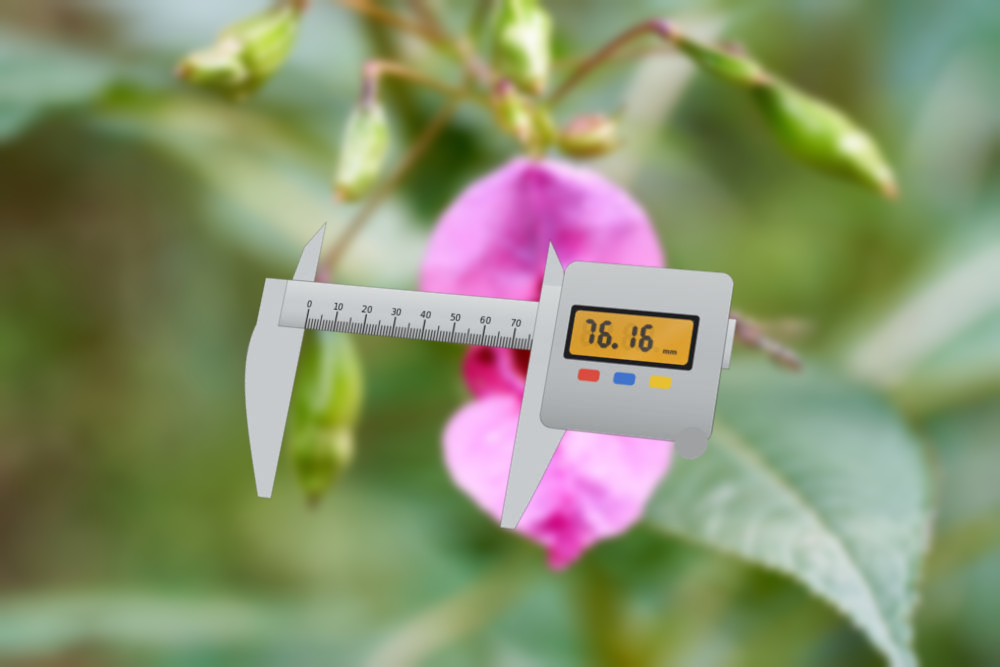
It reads 76.16 mm
